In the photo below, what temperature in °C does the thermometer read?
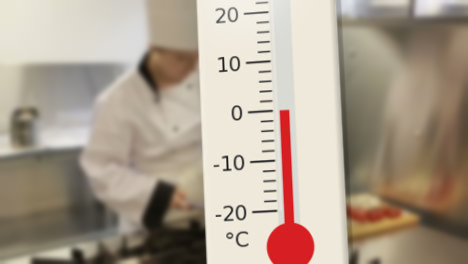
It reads 0 °C
